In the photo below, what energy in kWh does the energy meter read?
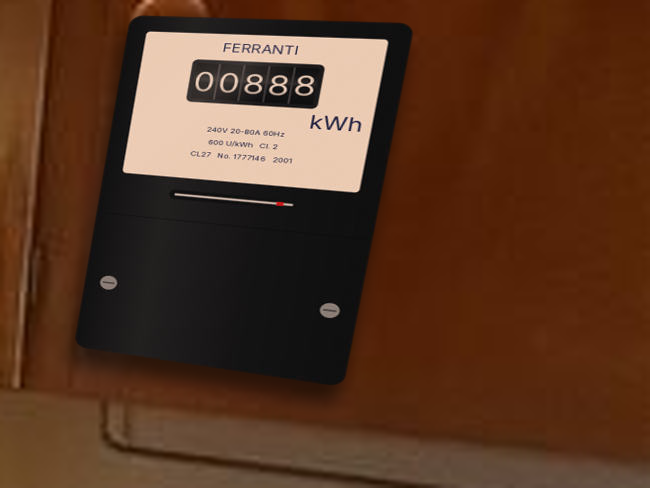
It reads 888 kWh
